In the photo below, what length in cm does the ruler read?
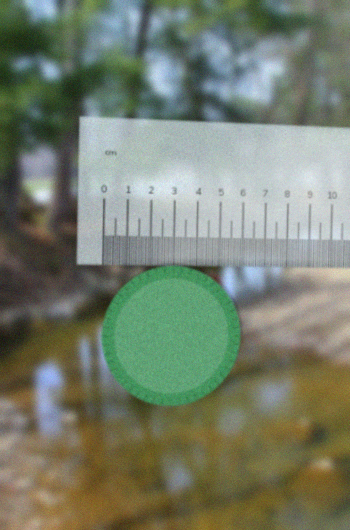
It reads 6 cm
